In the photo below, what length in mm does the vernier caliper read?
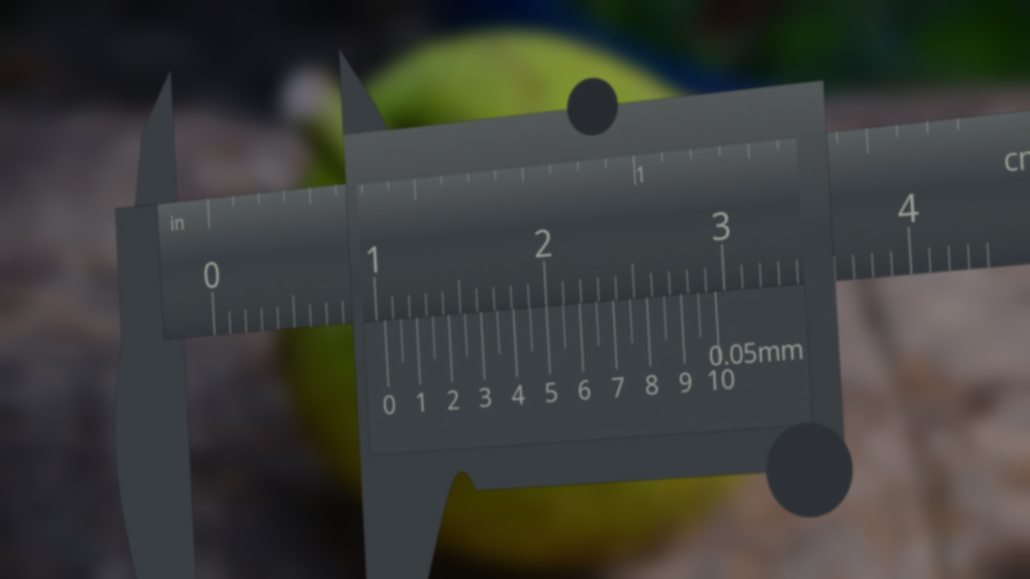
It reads 10.5 mm
